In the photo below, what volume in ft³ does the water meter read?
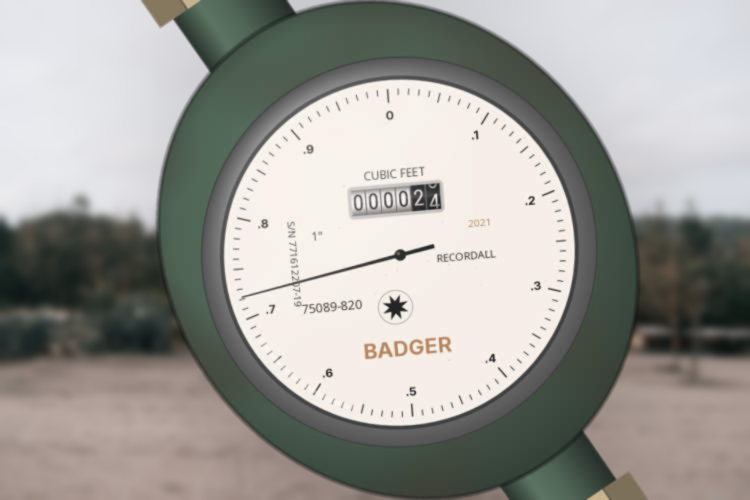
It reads 23.72 ft³
